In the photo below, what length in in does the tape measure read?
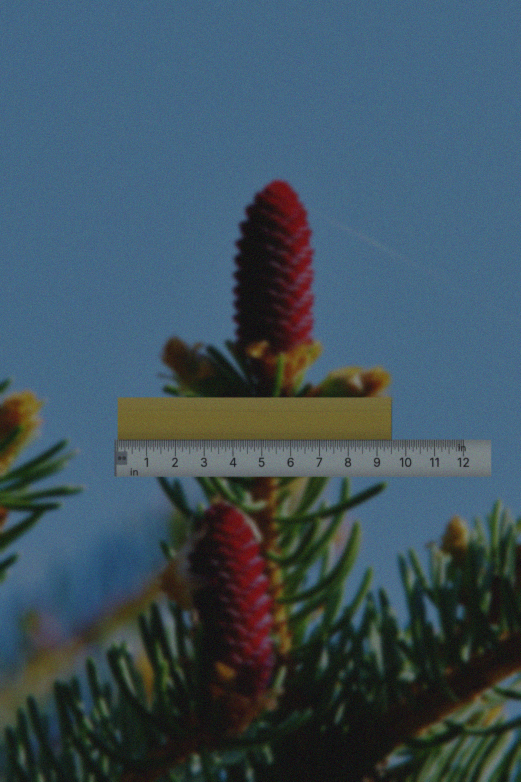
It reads 9.5 in
